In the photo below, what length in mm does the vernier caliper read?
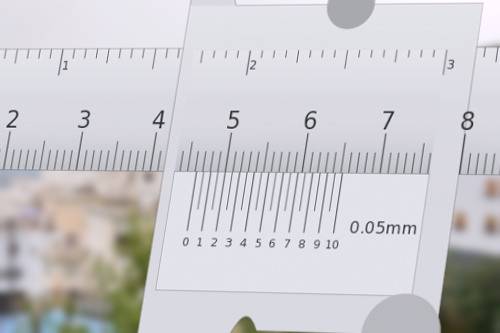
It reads 46.2 mm
